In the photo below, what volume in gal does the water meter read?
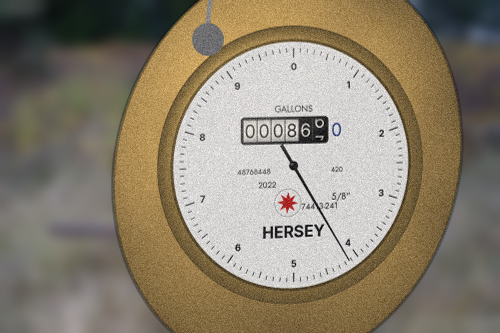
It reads 8664.1 gal
